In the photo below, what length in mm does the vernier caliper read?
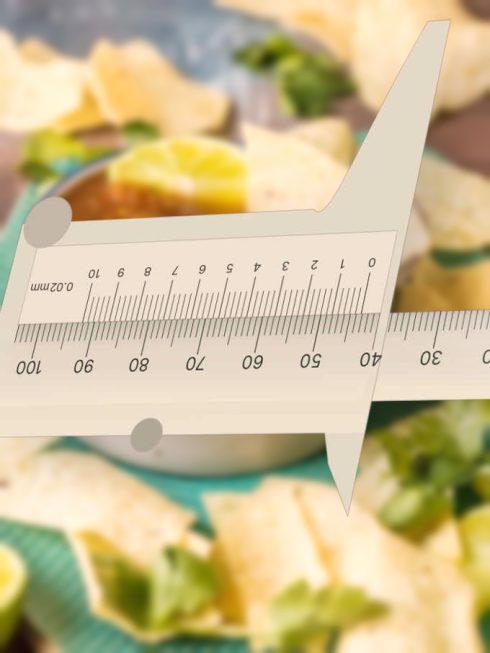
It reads 43.2 mm
